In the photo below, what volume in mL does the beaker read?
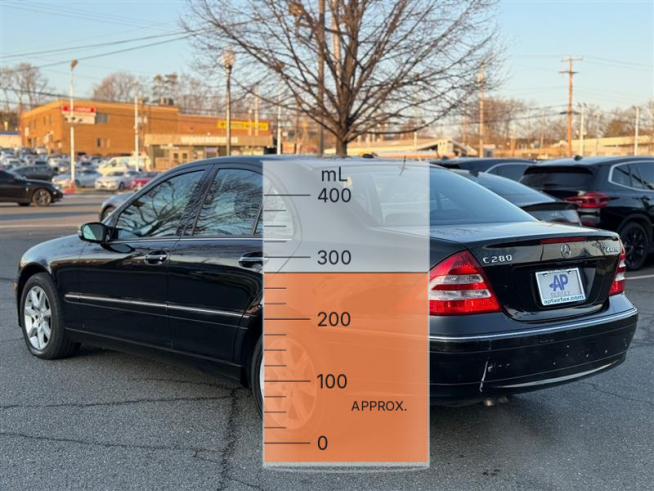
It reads 275 mL
